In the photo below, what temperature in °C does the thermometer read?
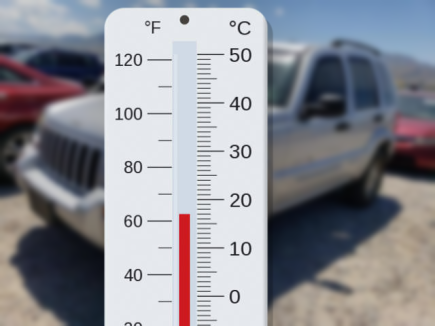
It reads 17 °C
